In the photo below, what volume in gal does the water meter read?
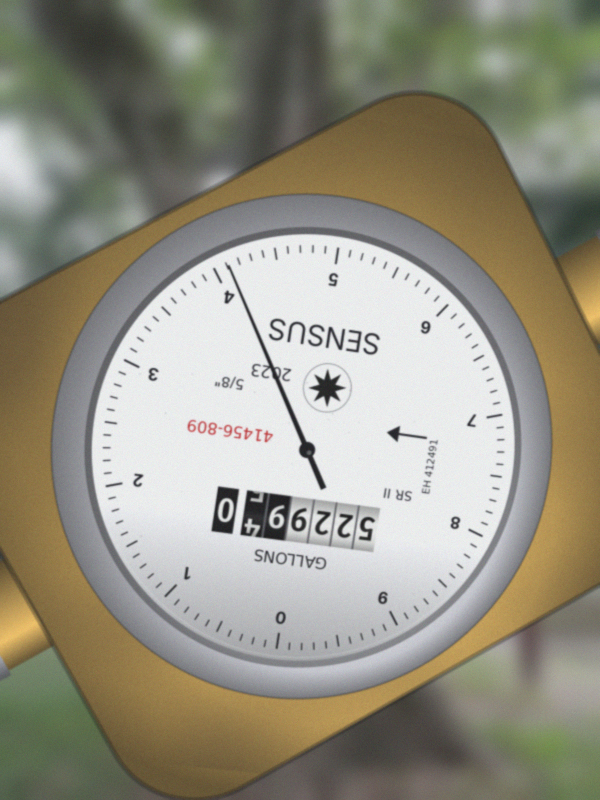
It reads 5229944.1 gal
